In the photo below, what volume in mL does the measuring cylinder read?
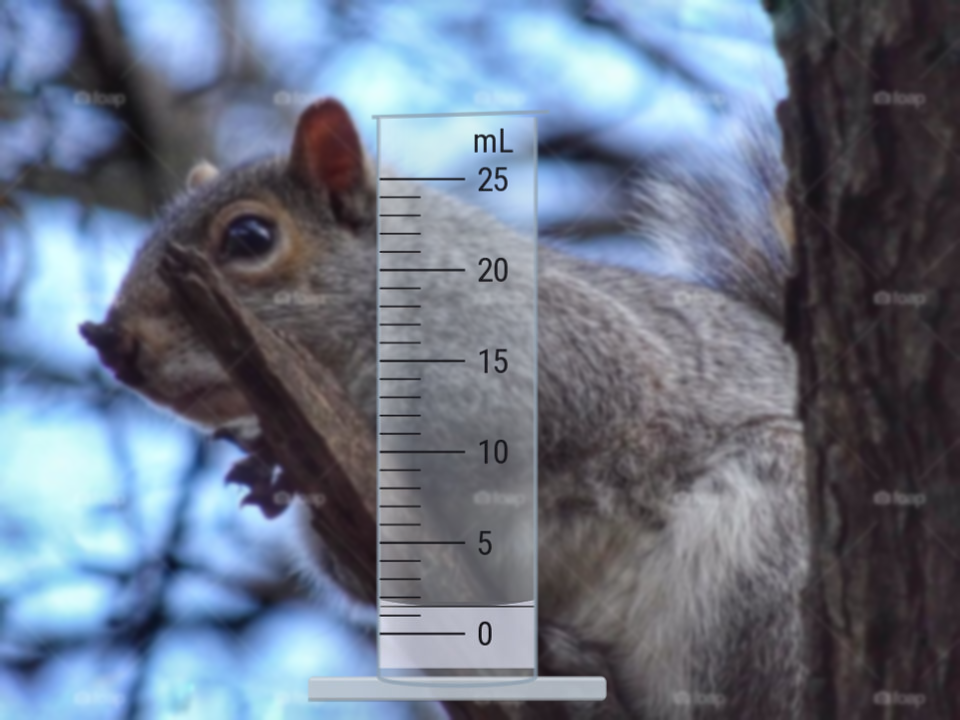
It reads 1.5 mL
